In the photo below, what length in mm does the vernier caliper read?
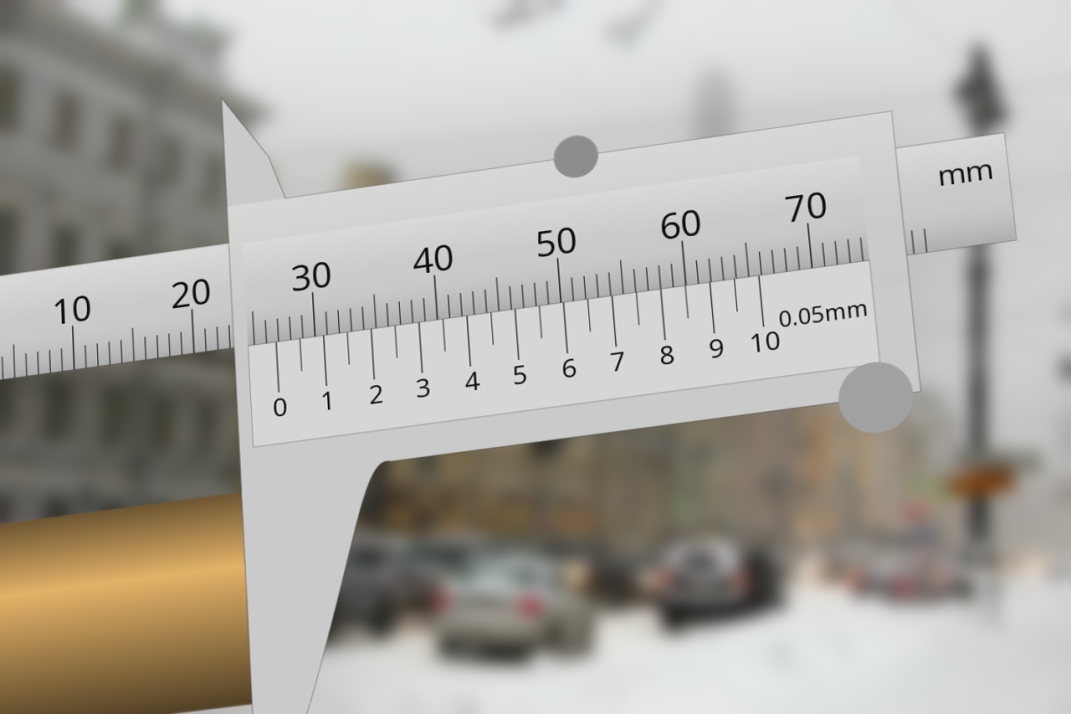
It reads 26.8 mm
